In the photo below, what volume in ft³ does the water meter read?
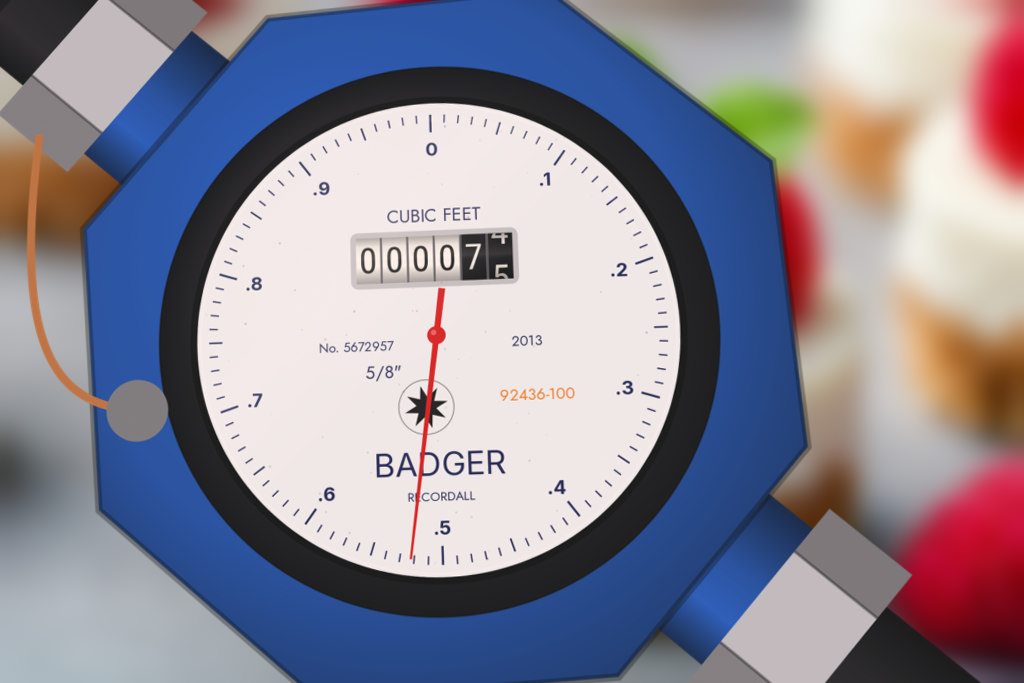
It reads 74.52 ft³
